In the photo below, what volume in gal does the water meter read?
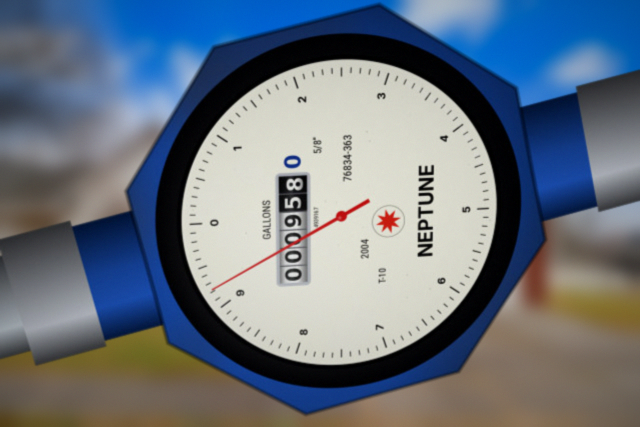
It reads 9579.2 gal
